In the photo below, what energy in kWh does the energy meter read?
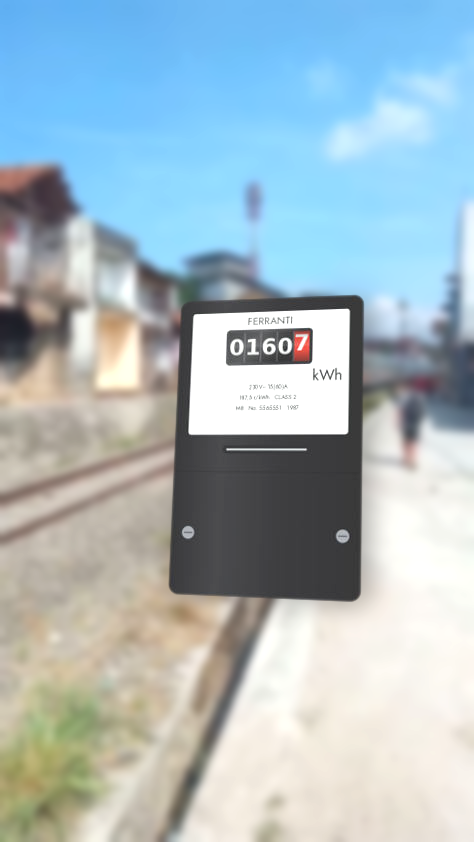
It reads 160.7 kWh
